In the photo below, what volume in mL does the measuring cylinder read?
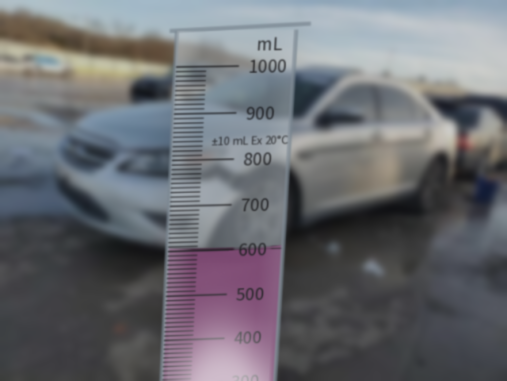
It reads 600 mL
